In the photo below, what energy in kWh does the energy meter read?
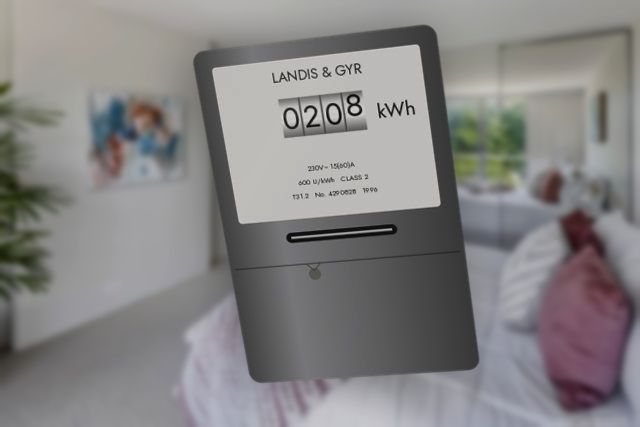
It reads 208 kWh
